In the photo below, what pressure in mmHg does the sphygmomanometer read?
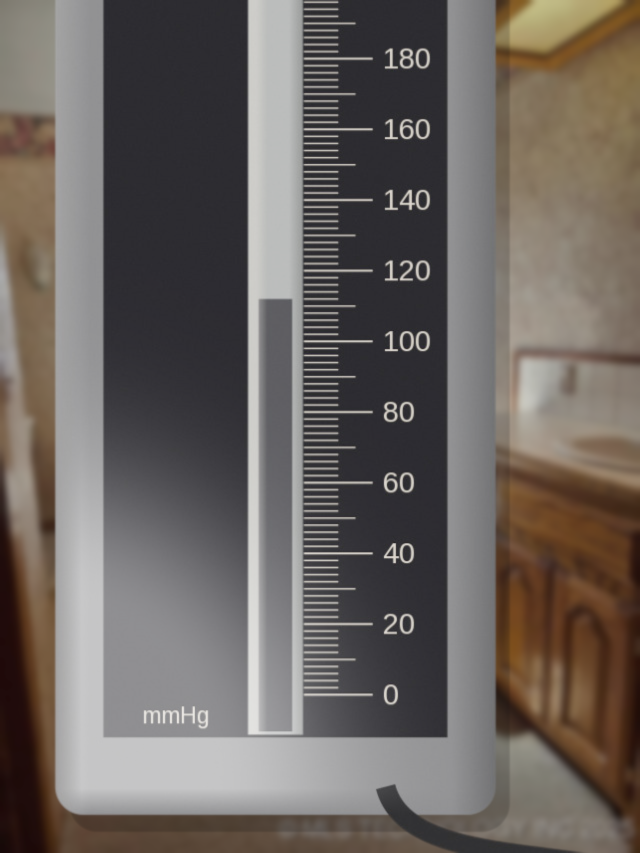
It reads 112 mmHg
